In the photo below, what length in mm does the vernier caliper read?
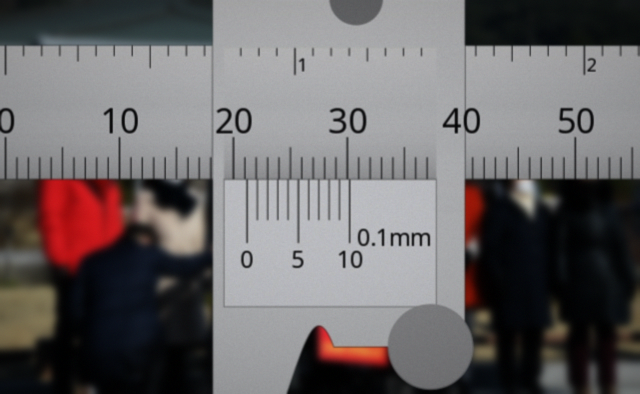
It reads 21.2 mm
